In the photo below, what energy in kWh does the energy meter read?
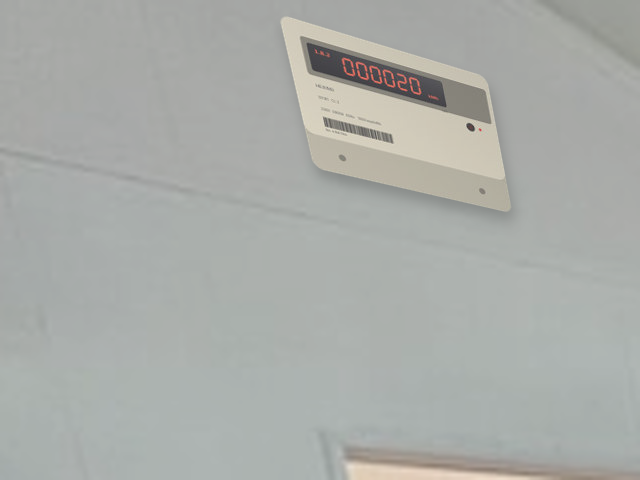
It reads 20 kWh
